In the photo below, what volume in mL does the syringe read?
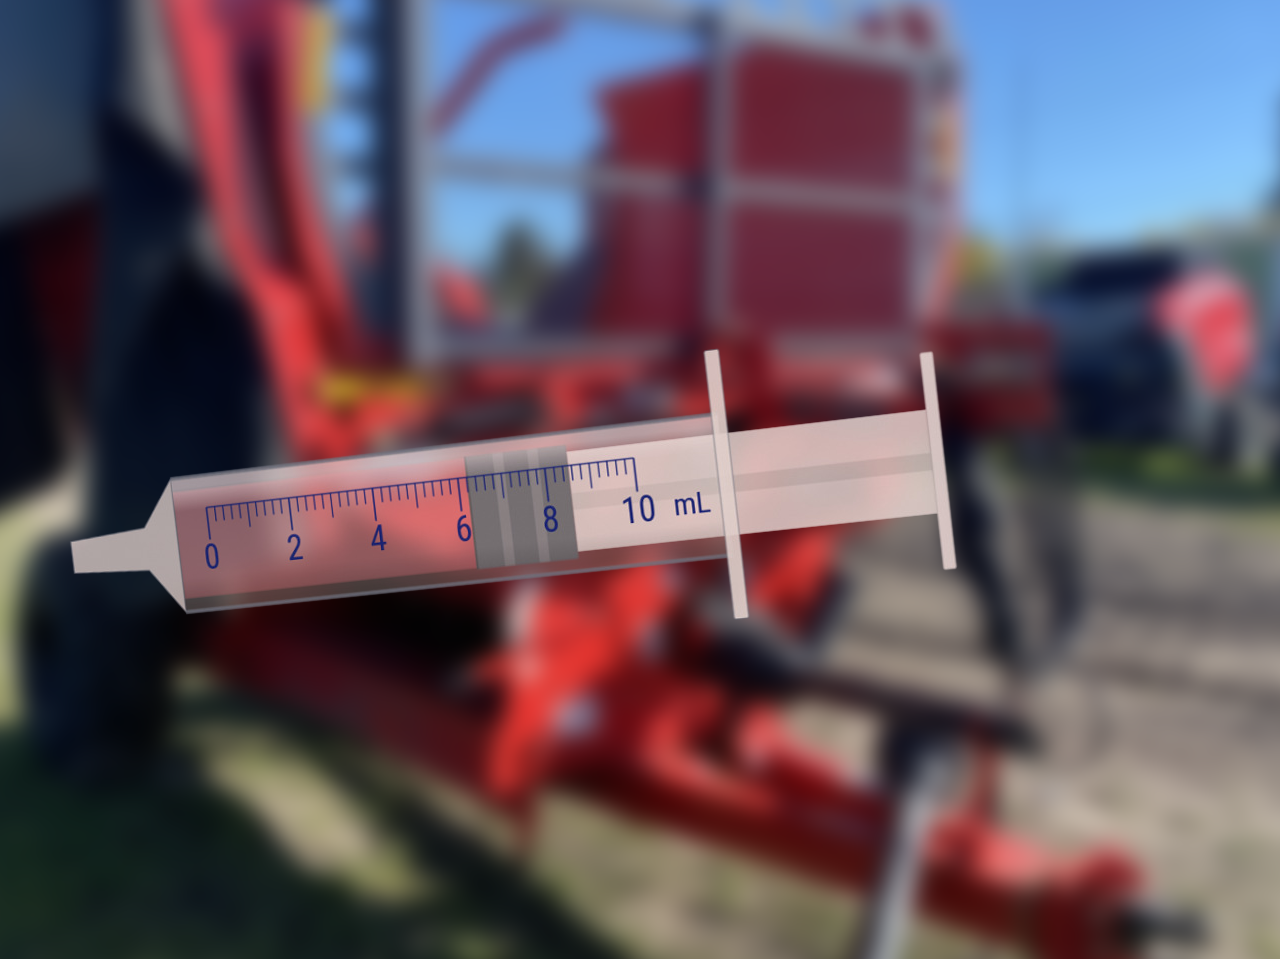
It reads 6.2 mL
